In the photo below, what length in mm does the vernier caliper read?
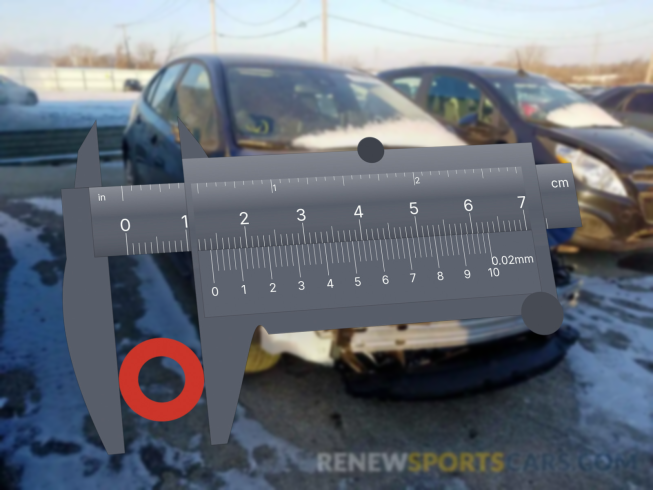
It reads 13.8 mm
